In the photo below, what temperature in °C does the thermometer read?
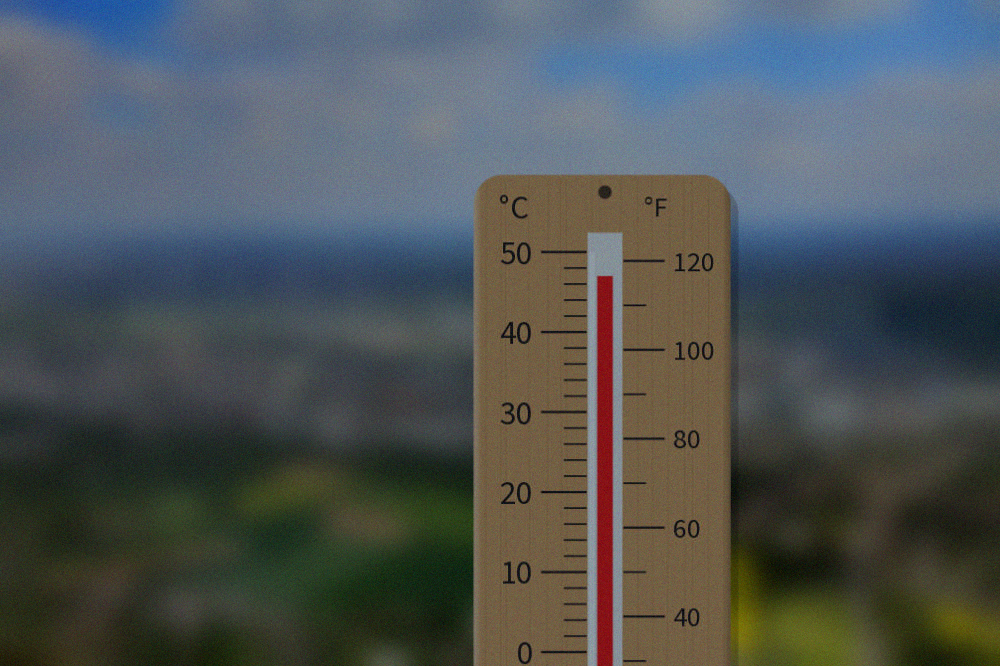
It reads 47 °C
